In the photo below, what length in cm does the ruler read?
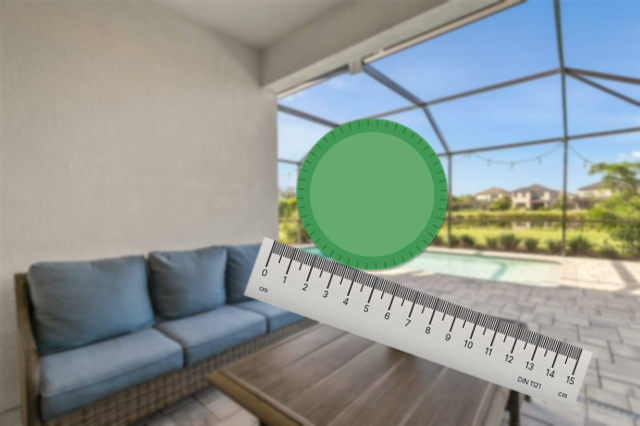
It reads 7 cm
